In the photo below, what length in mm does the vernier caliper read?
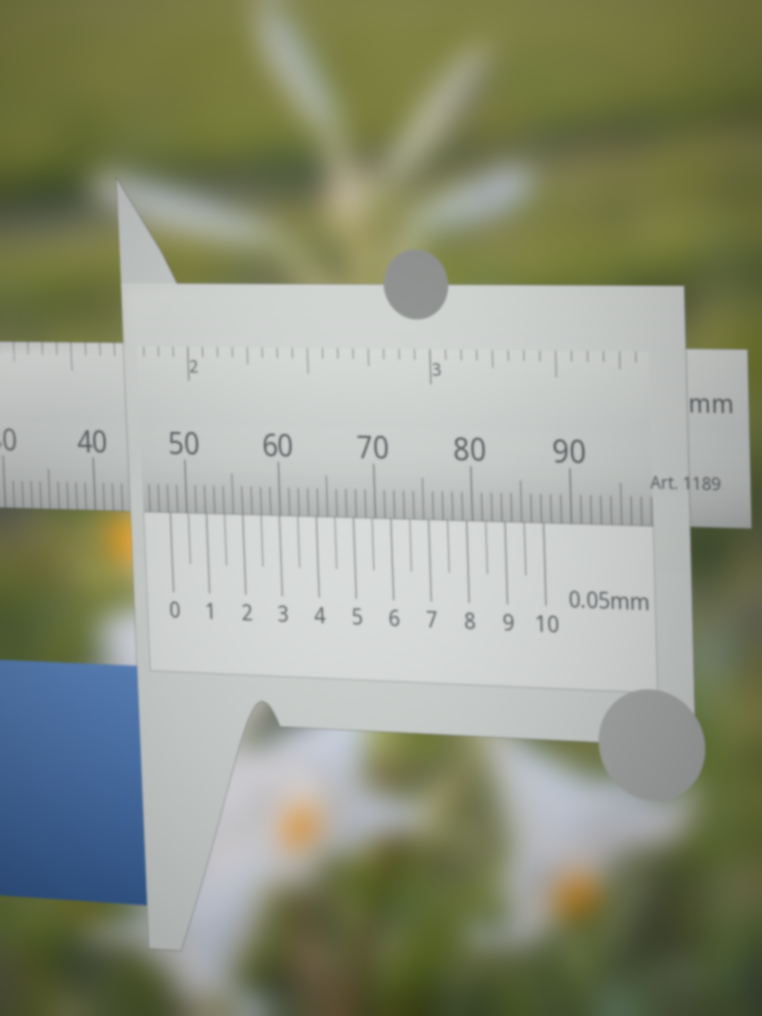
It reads 48.2 mm
